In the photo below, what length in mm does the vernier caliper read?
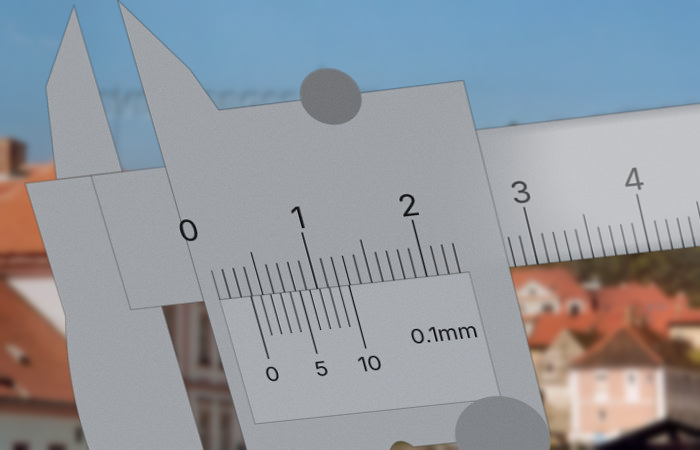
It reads 3.9 mm
